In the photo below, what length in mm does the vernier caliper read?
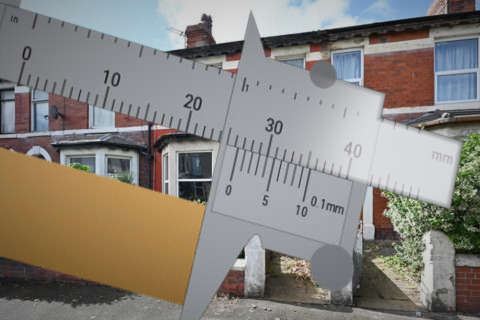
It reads 26.4 mm
